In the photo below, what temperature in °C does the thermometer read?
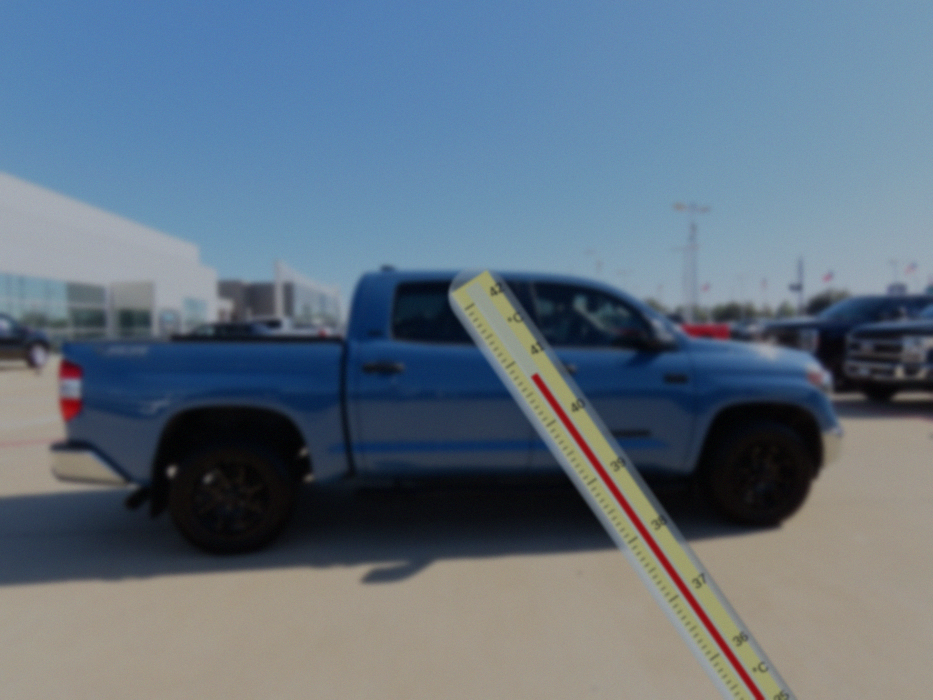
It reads 40.7 °C
